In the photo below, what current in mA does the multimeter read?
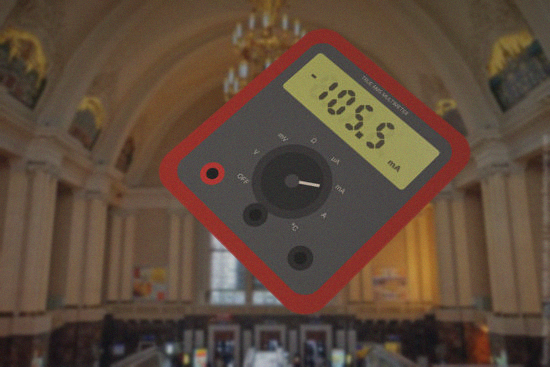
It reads -105.5 mA
